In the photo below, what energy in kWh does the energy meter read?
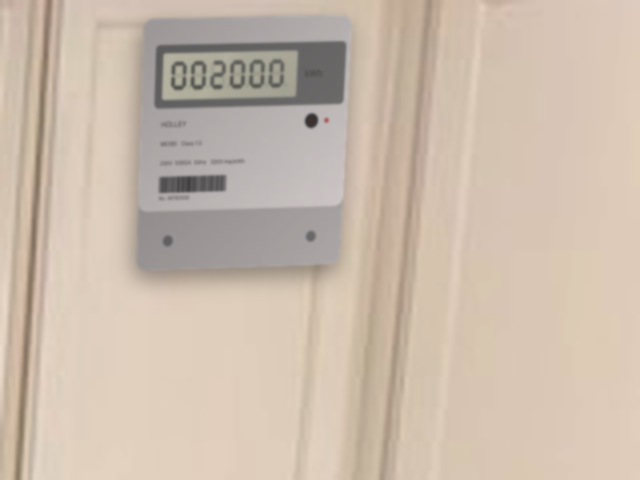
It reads 2000 kWh
